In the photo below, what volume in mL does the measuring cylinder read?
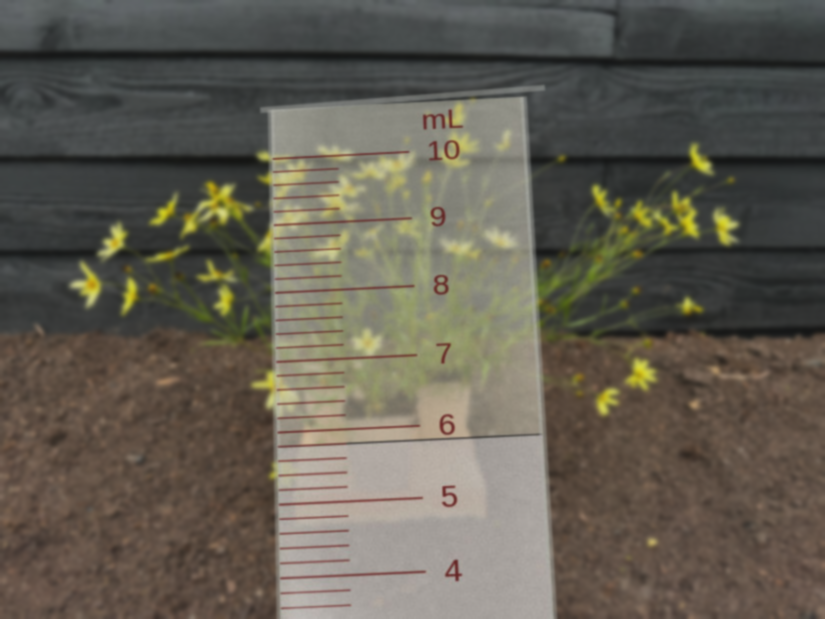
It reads 5.8 mL
